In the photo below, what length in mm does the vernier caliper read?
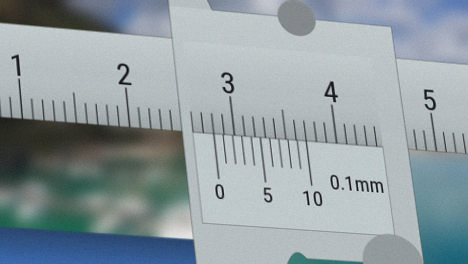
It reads 28.0 mm
